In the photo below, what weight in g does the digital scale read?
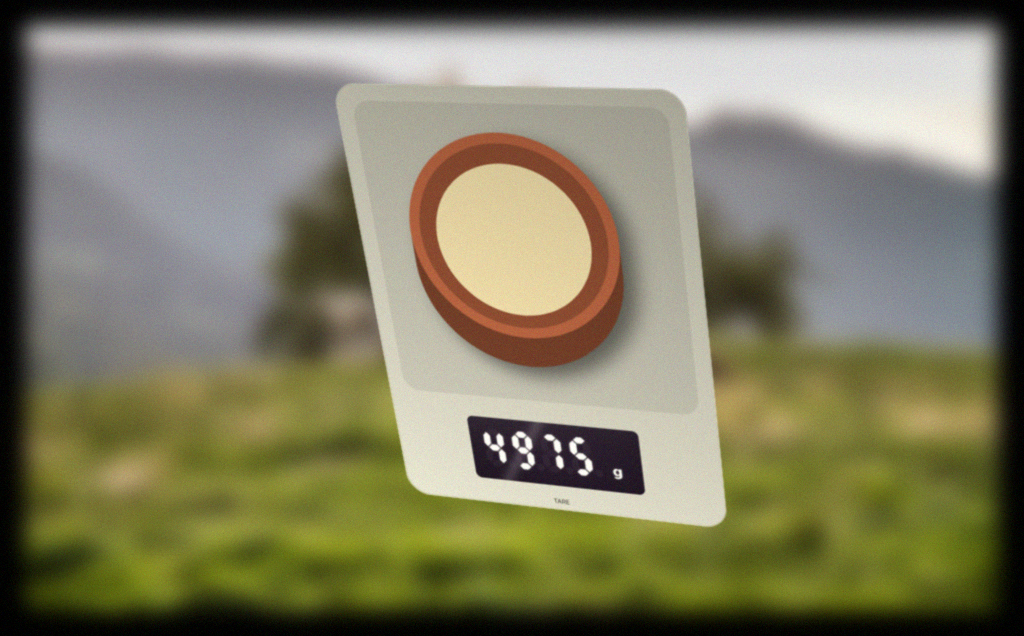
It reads 4975 g
